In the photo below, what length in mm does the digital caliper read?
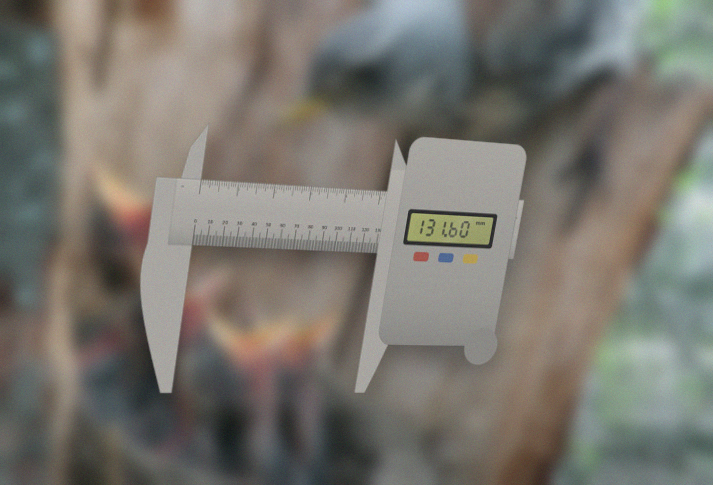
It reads 131.60 mm
